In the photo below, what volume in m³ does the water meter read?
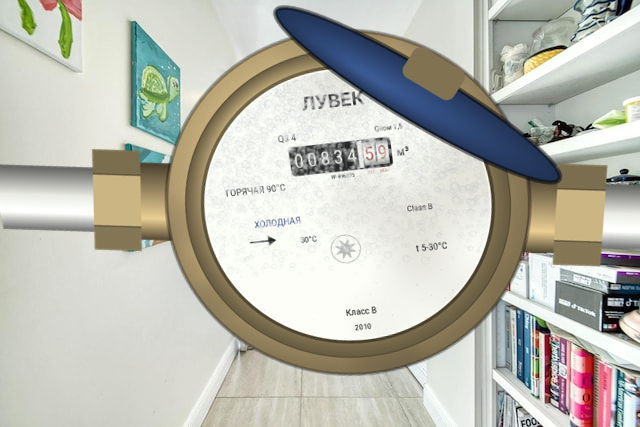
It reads 834.59 m³
